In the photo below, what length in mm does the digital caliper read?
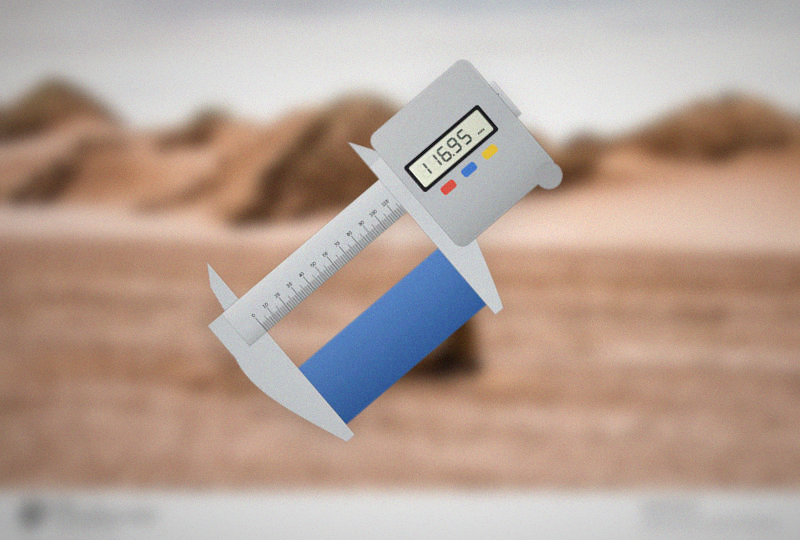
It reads 116.95 mm
